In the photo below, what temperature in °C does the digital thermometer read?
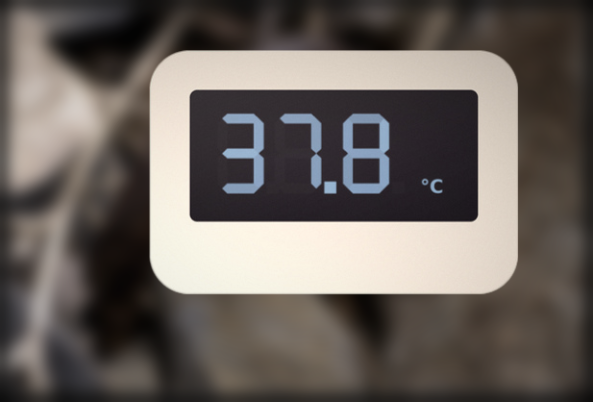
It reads 37.8 °C
